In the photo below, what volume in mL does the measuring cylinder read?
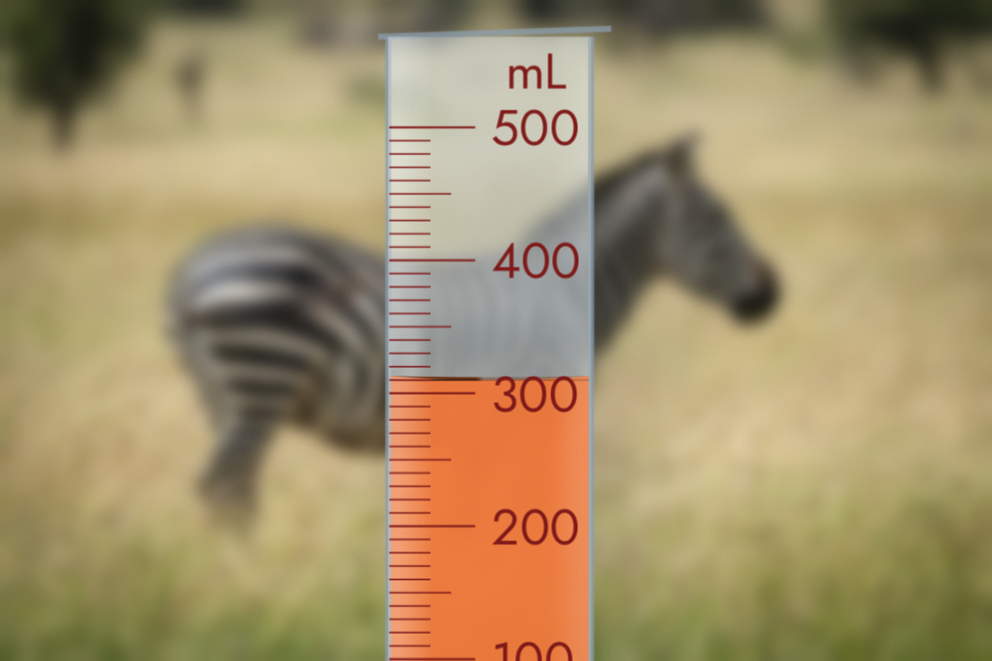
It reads 310 mL
